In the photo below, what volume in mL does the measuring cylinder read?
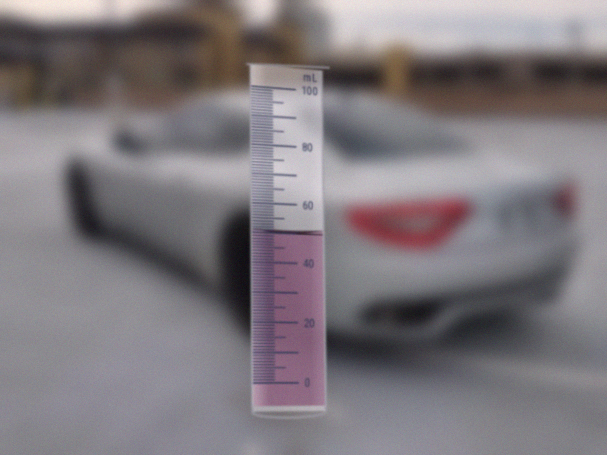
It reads 50 mL
